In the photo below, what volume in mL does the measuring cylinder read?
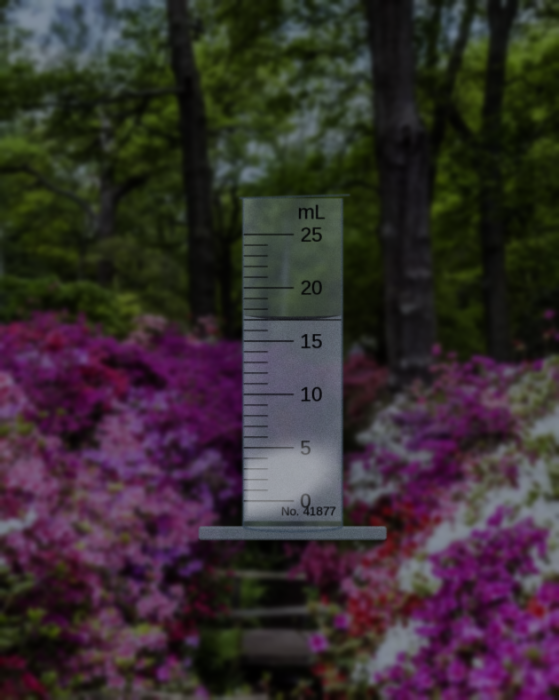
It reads 17 mL
